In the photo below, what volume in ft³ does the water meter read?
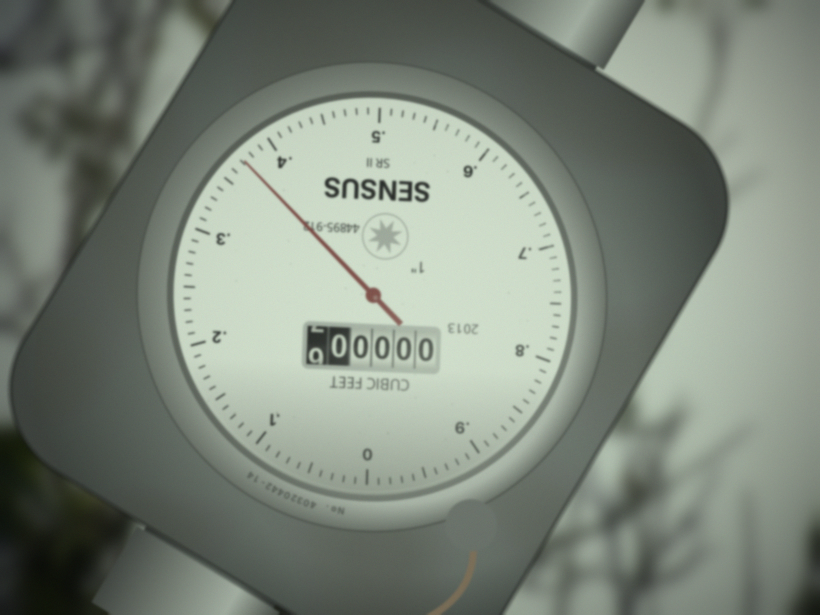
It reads 6.37 ft³
